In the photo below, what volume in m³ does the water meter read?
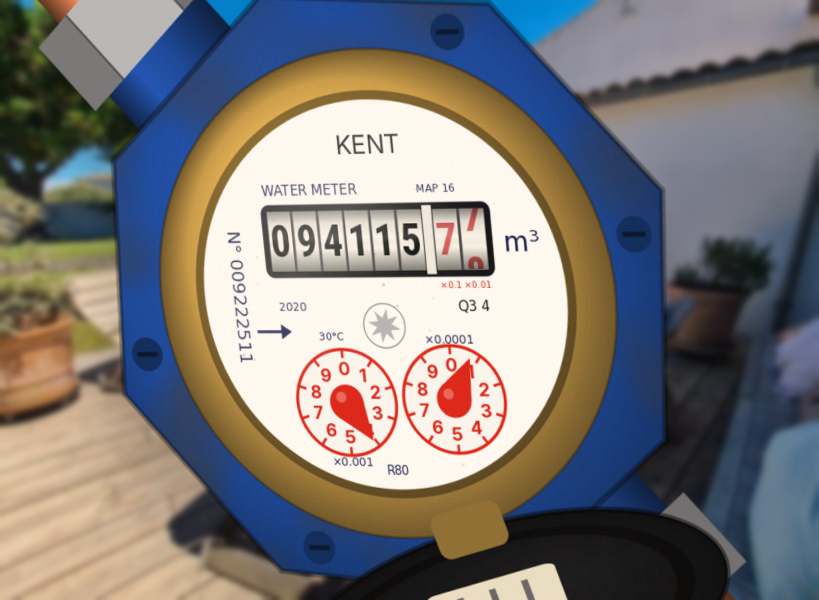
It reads 94115.7740 m³
